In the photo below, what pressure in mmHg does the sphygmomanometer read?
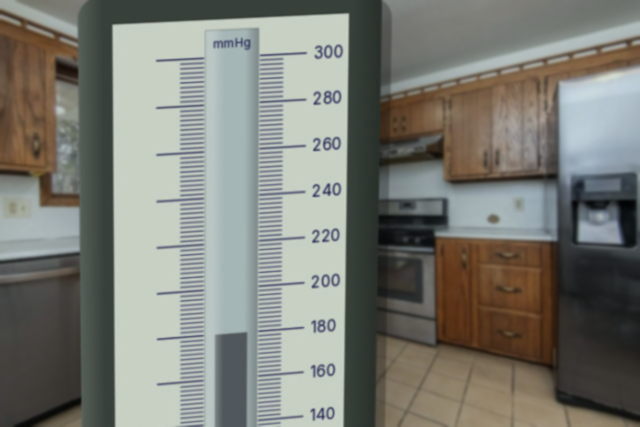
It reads 180 mmHg
